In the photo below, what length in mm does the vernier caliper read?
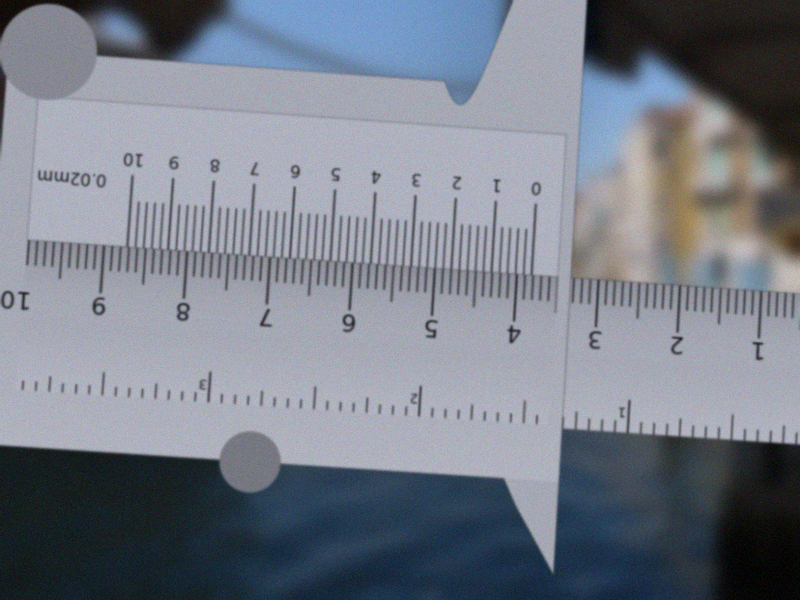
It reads 38.2 mm
